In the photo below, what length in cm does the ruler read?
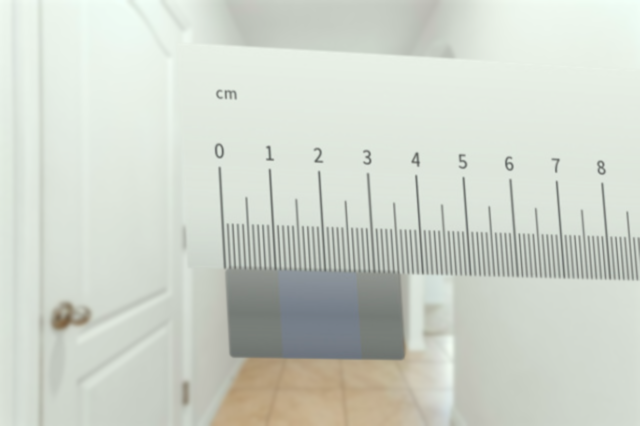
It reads 3.5 cm
